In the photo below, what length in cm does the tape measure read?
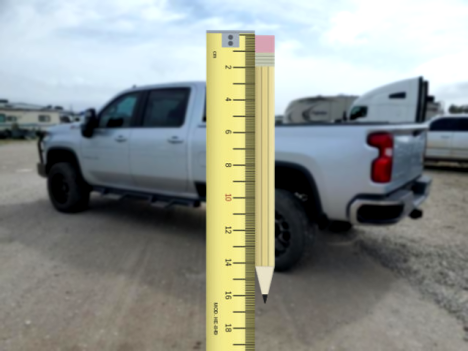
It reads 16.5 cm
